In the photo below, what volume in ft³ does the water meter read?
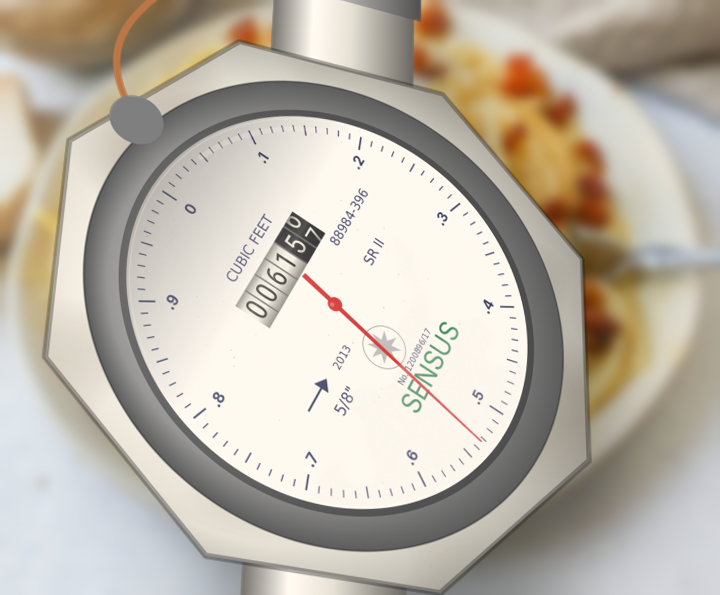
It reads 6156.53 ft³
